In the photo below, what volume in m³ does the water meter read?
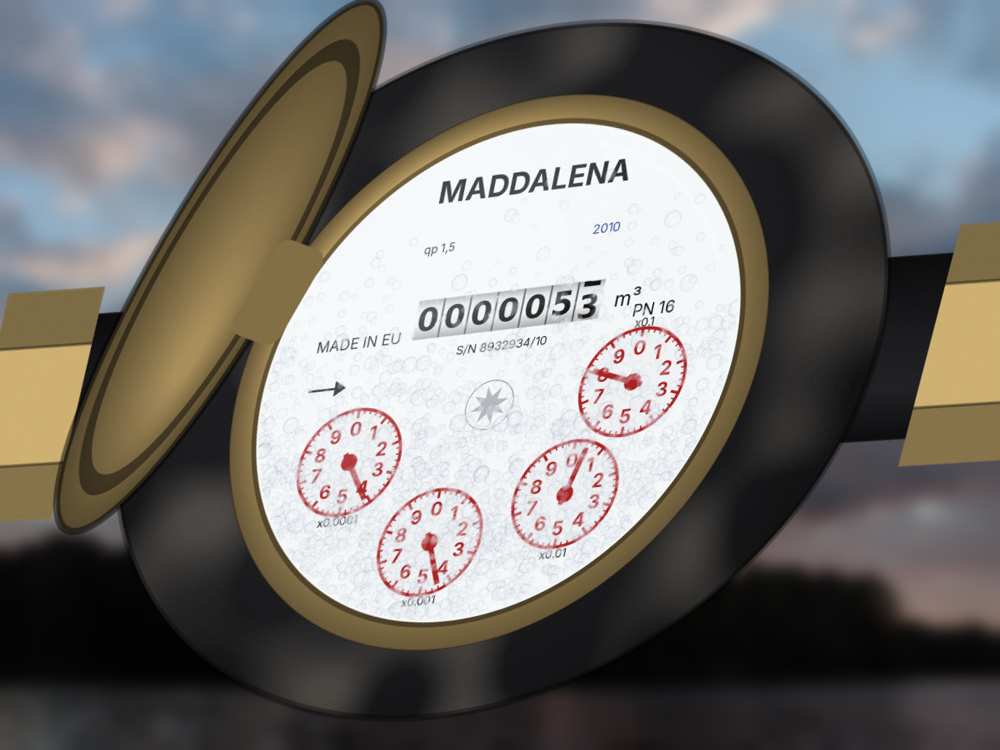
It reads 52.8044 m³
